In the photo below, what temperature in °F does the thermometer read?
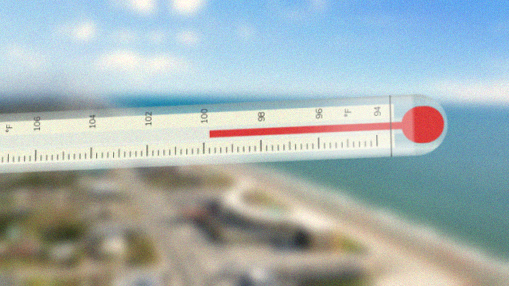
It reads 99.8 °F
